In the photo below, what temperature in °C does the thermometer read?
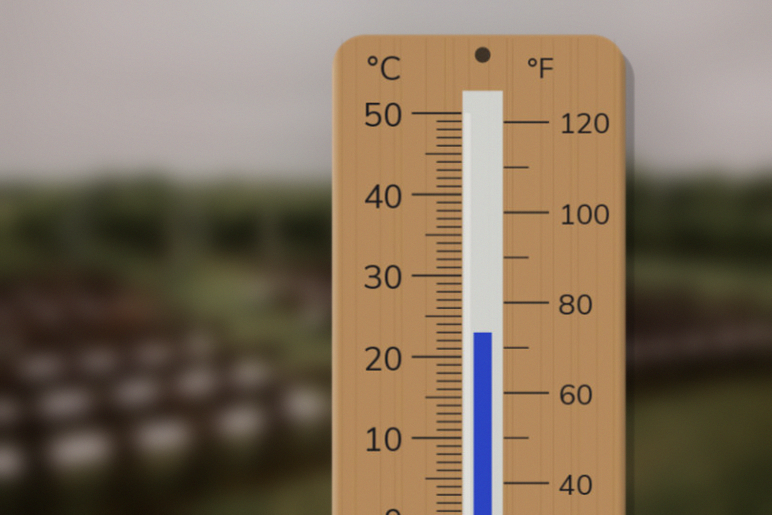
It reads 23 °C
